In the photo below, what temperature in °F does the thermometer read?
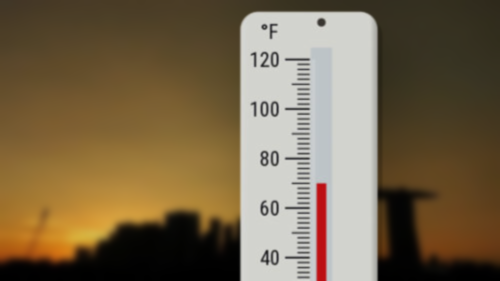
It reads 70 °F
